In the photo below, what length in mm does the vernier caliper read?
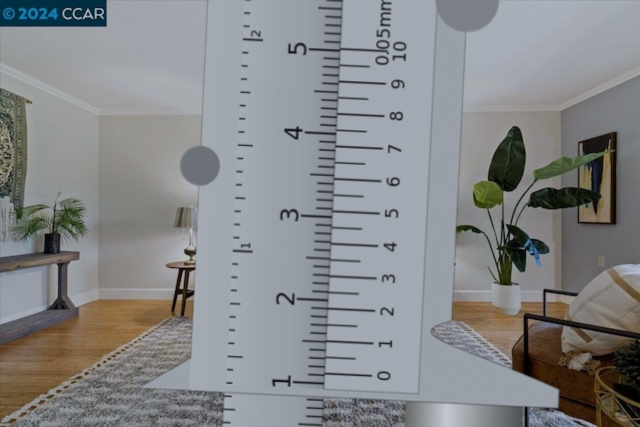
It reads 11.2 mm
